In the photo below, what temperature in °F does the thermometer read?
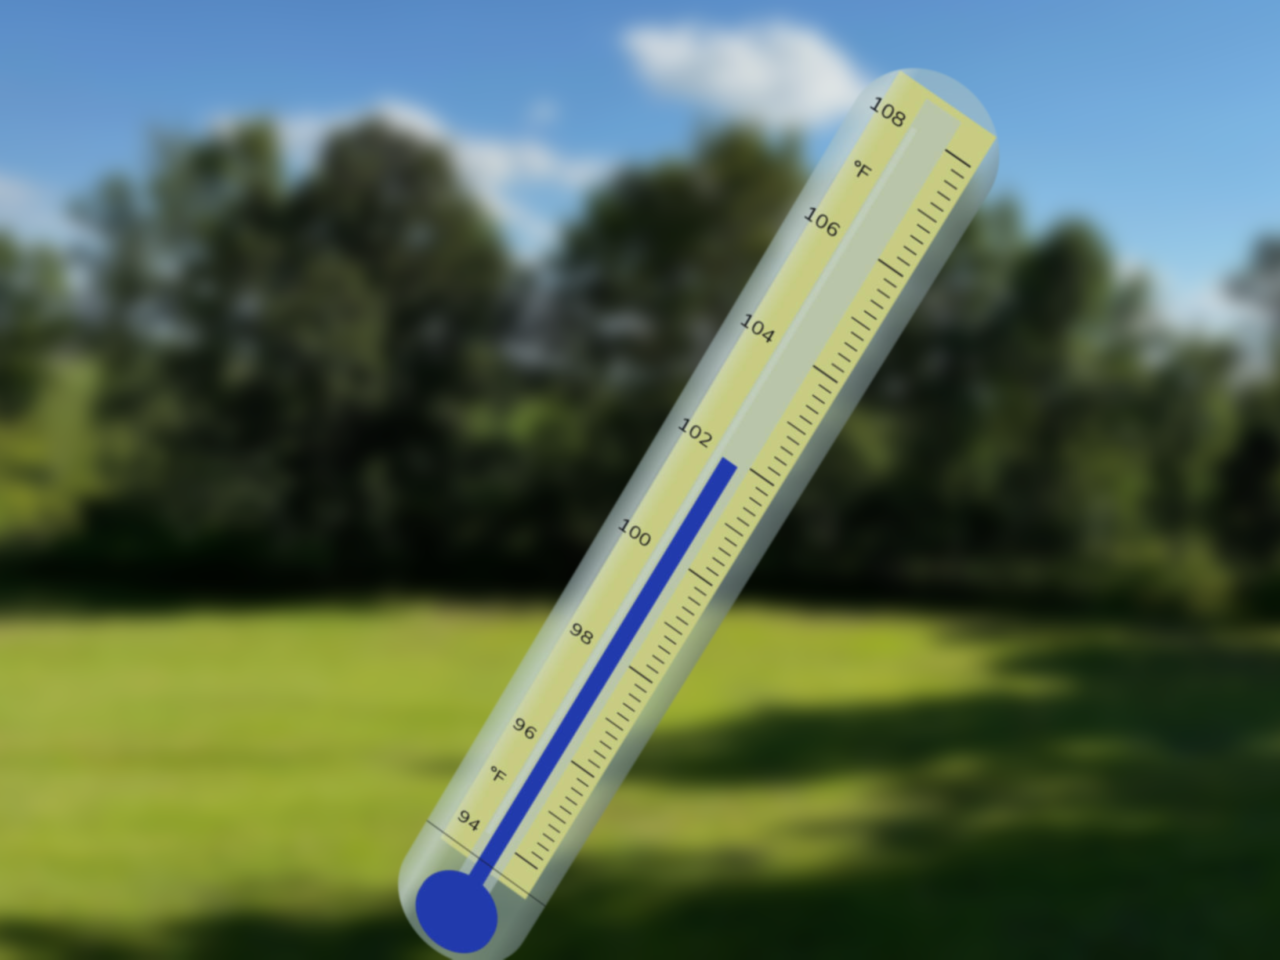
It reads 101.9 °F
